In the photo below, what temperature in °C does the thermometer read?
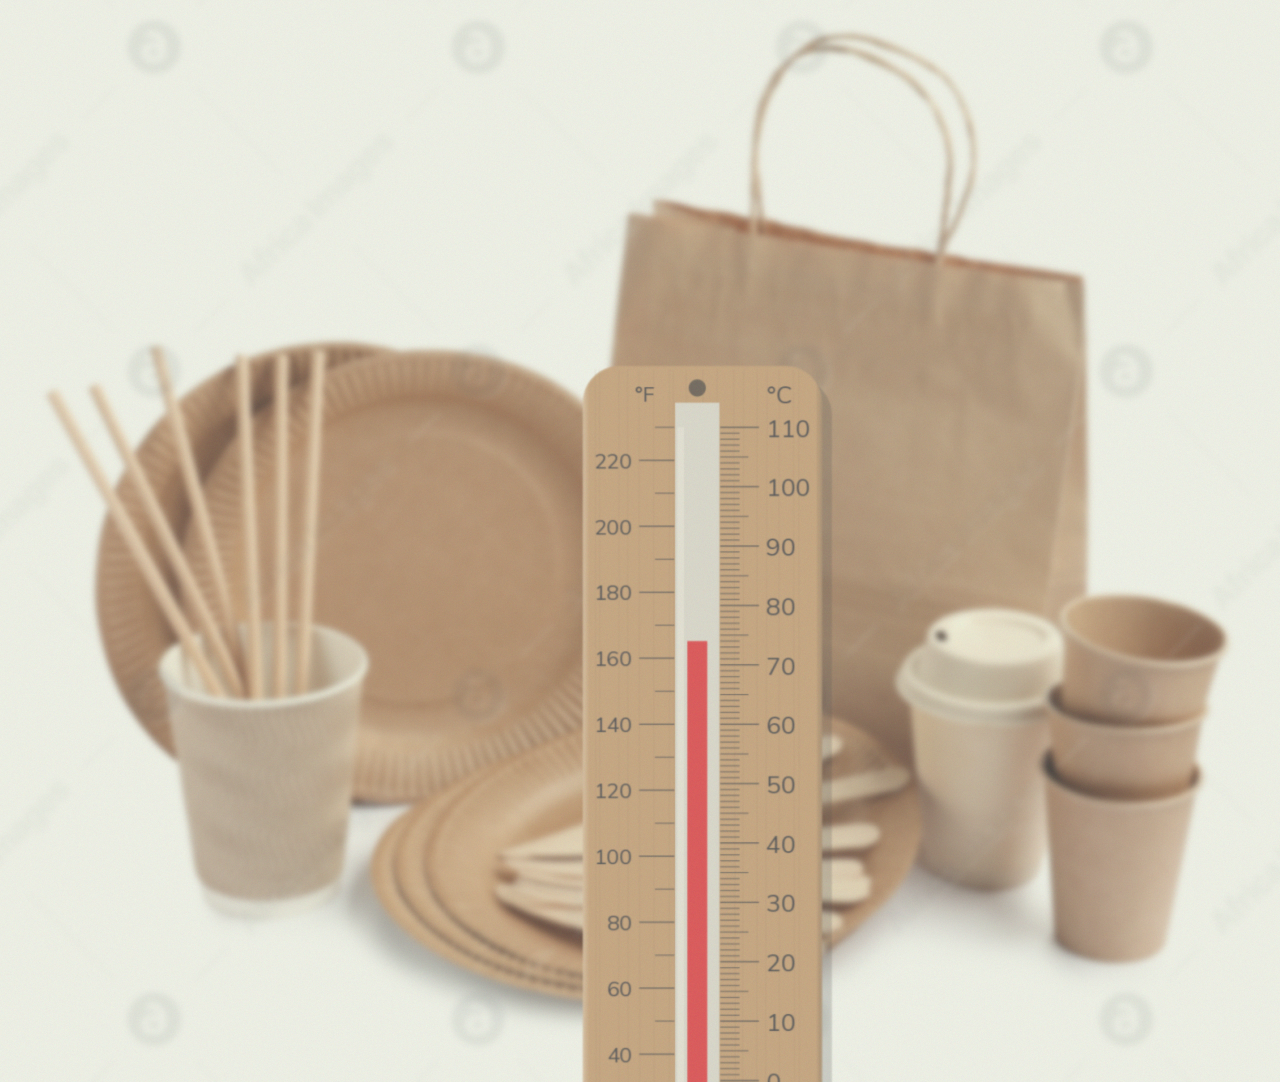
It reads 74 °C
